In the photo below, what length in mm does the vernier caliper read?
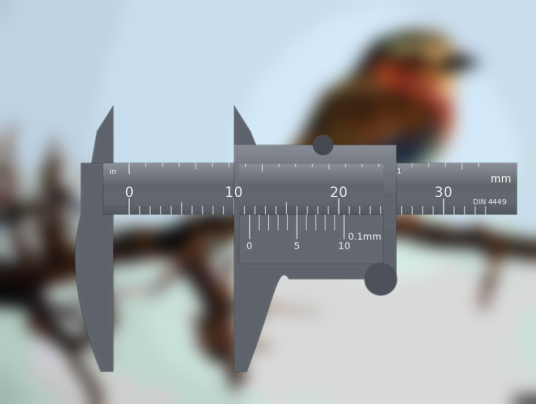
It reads 11.5 mm
